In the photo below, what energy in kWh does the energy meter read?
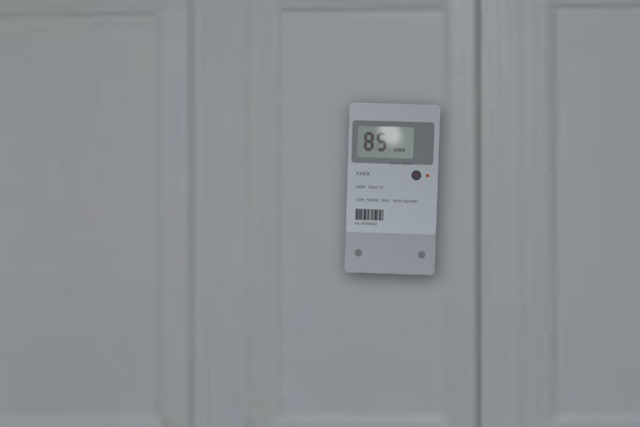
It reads 85 kWh
